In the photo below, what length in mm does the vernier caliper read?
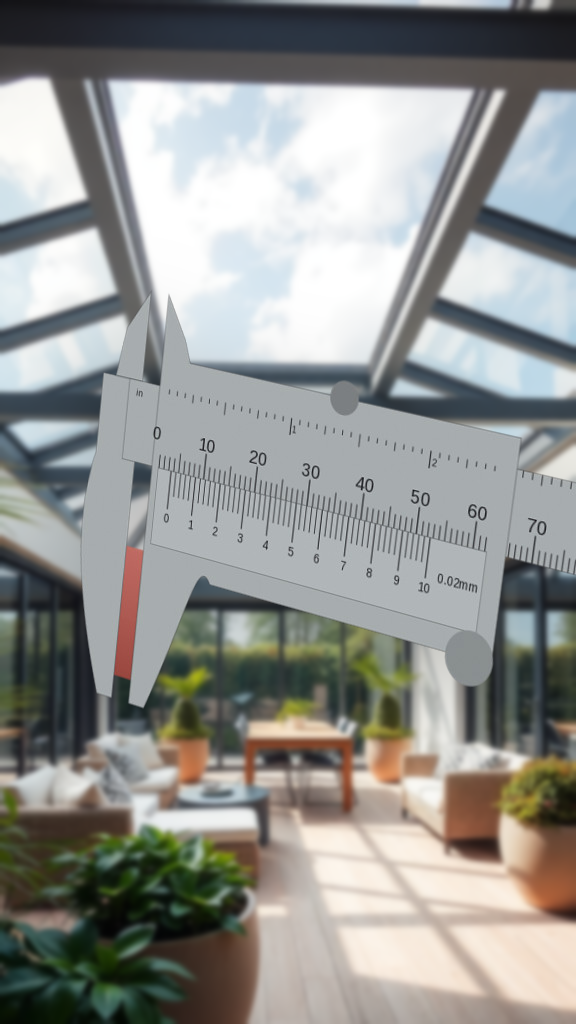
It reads 3.5 mm
